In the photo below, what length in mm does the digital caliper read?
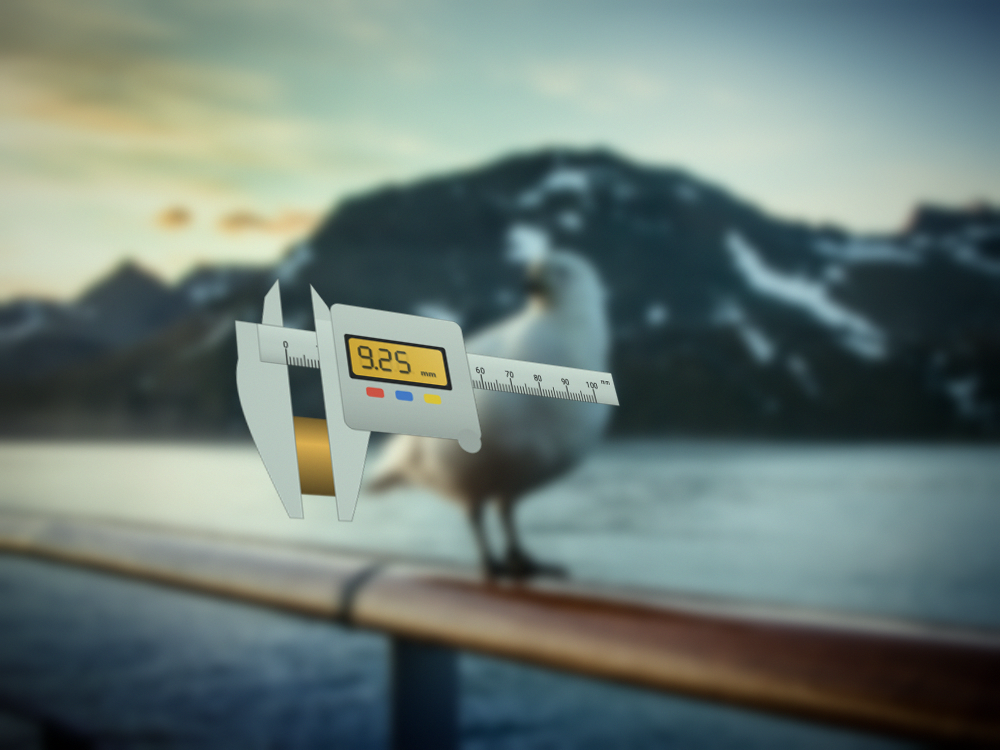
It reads 9.25 mm
